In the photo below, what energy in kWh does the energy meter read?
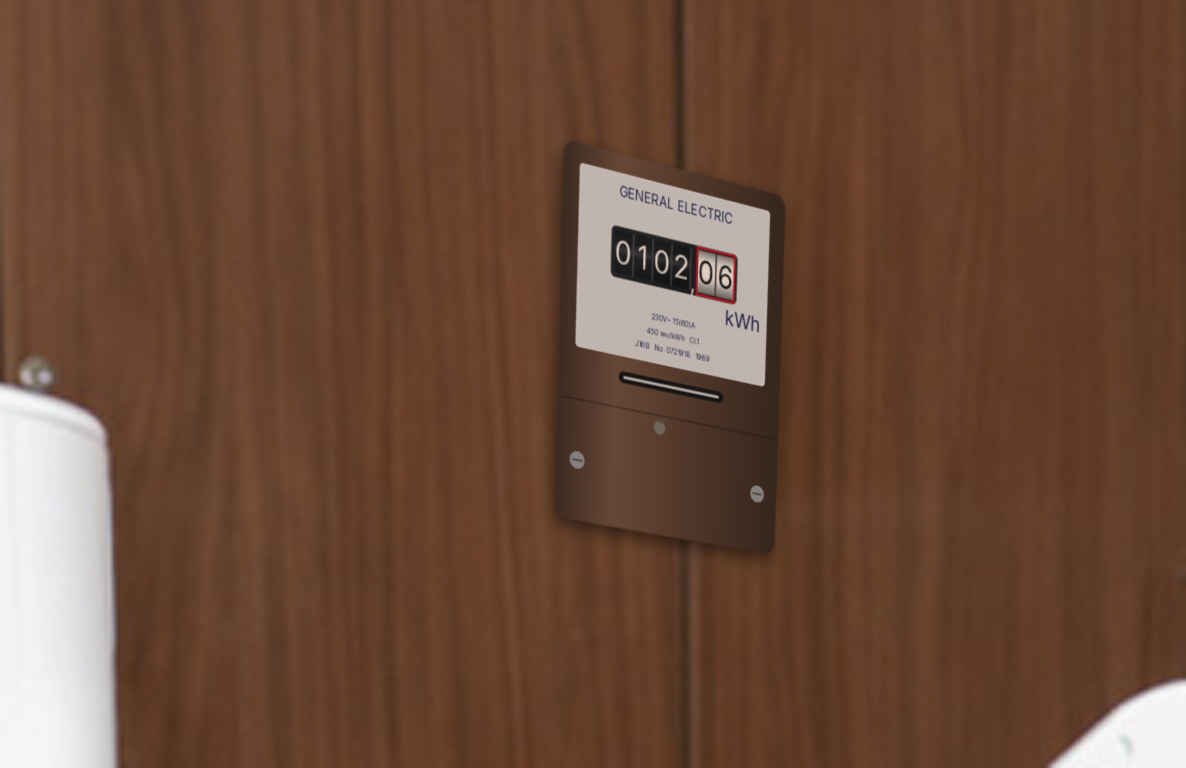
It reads 102.06 kWh
